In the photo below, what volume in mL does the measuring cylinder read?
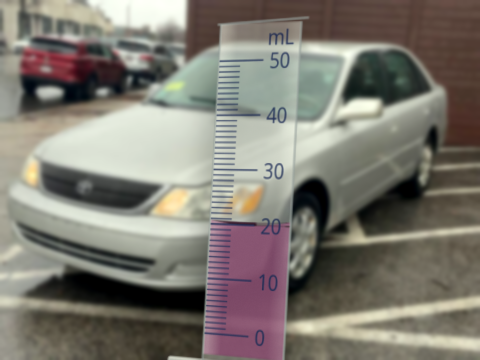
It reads 20 mL
